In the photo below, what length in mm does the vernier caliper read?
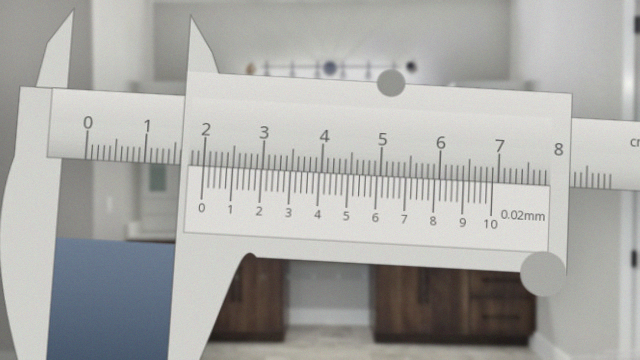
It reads 20.0 mm
